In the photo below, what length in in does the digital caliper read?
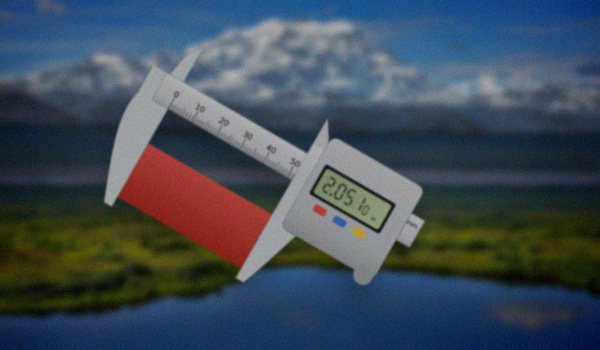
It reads 2.0510 in
